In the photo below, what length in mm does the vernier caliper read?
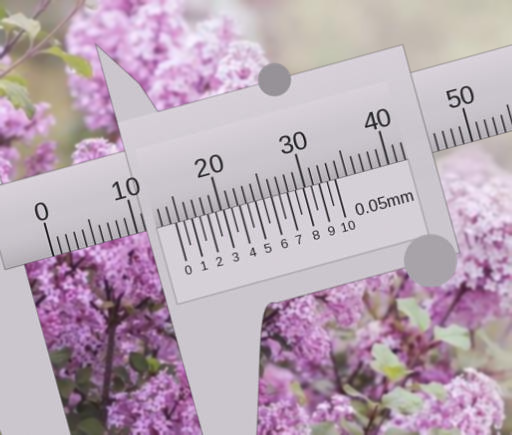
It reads 14.6 mm
